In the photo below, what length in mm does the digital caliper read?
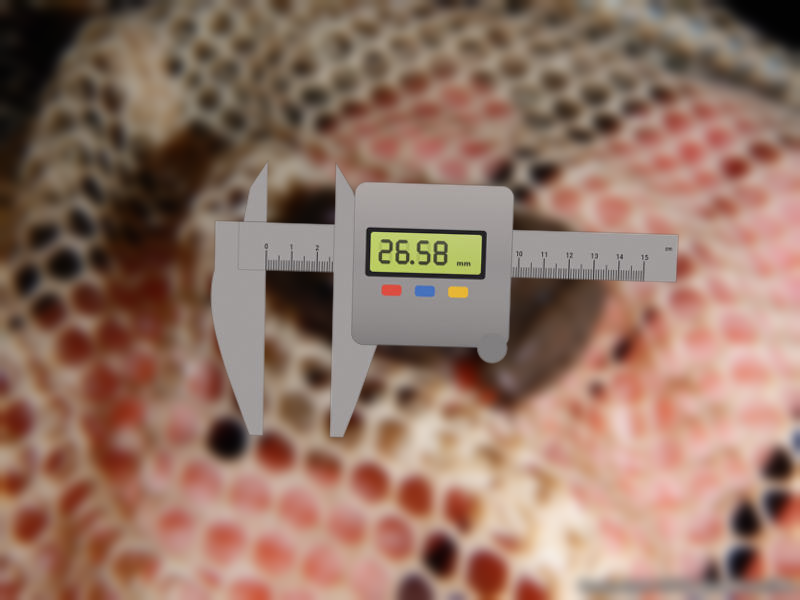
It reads 26.58 mm
